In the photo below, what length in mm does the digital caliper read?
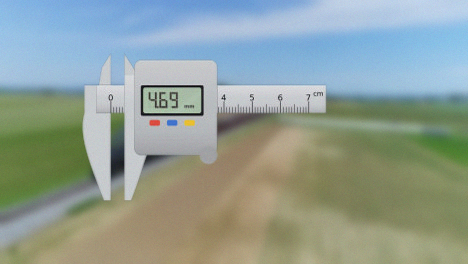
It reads 4.69 mm
